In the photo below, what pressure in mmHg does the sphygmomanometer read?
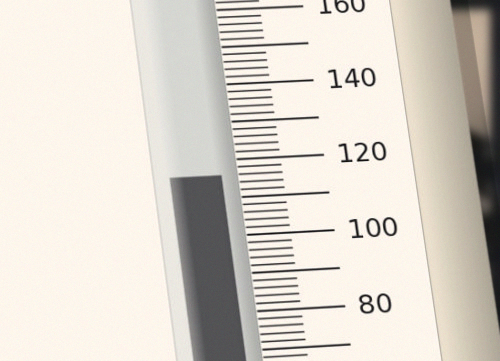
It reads 116 mmHg
